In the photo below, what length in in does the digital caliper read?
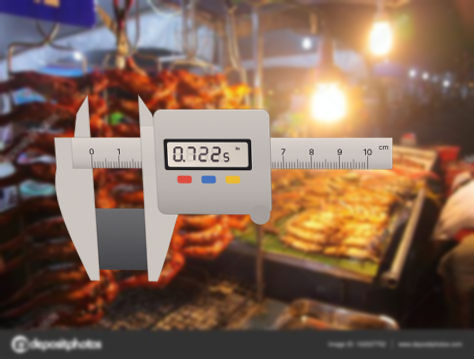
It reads 0.7225 in
